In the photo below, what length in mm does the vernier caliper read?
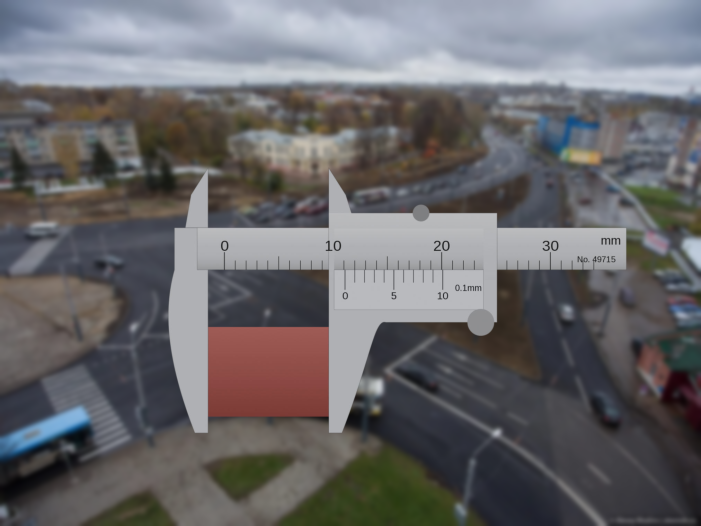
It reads 11.1 mm
